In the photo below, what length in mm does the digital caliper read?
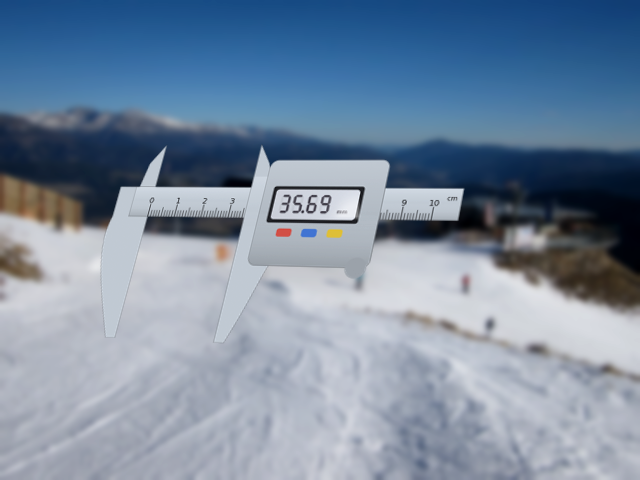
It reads 35.69 mm
